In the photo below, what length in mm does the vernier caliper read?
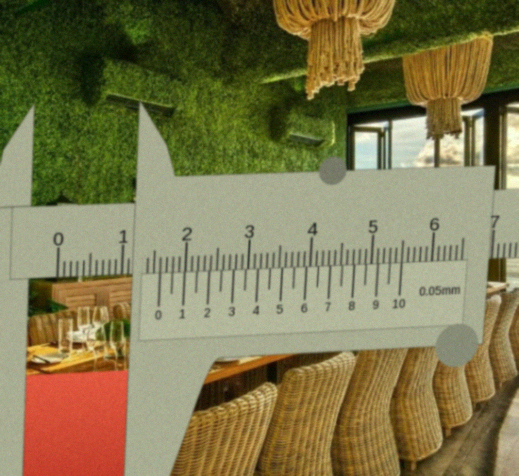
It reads 16.0 mm
